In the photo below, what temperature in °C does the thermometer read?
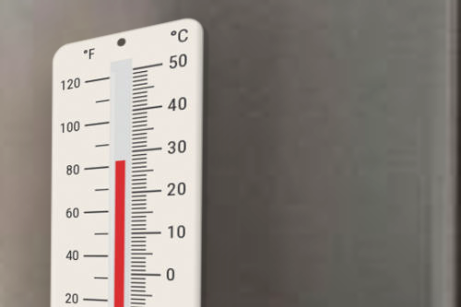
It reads 28 °C
